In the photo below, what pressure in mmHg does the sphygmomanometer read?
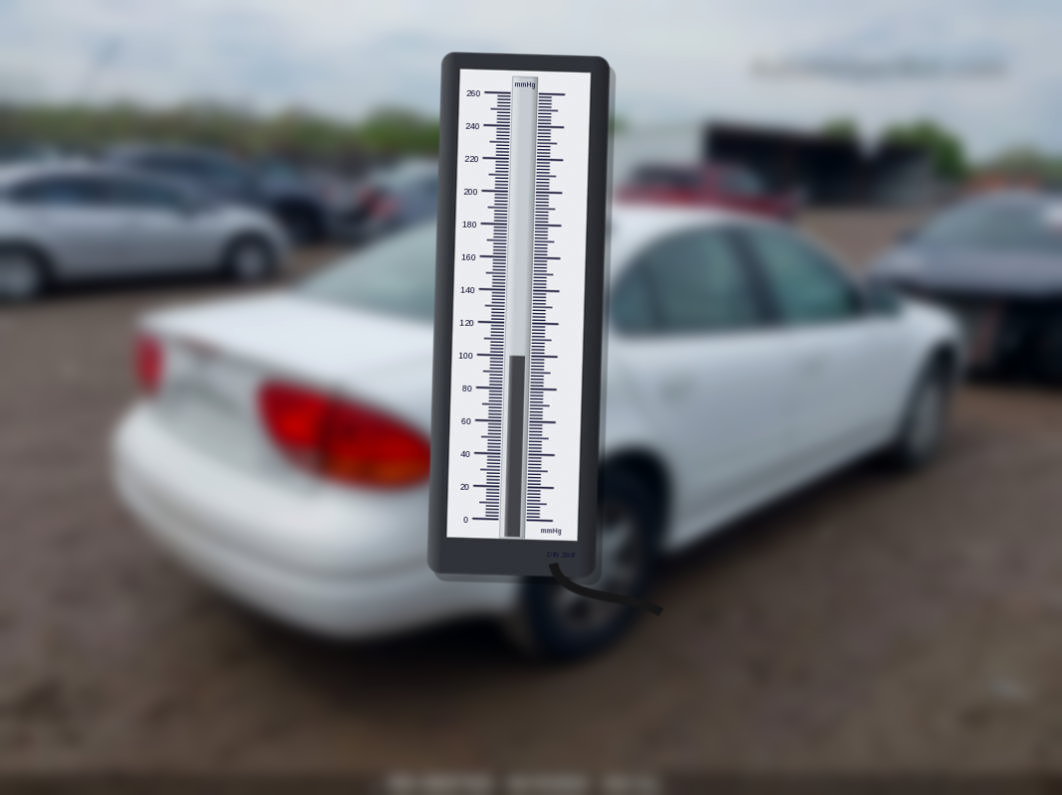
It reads 100 mmHg
